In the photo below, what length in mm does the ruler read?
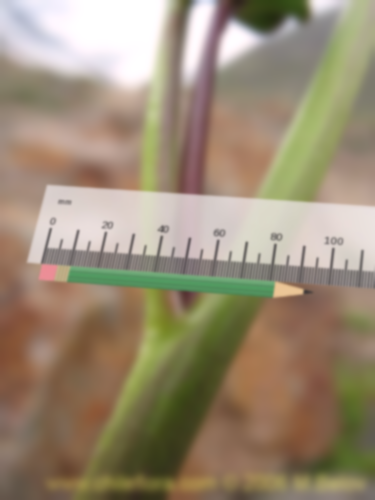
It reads 95 mm
